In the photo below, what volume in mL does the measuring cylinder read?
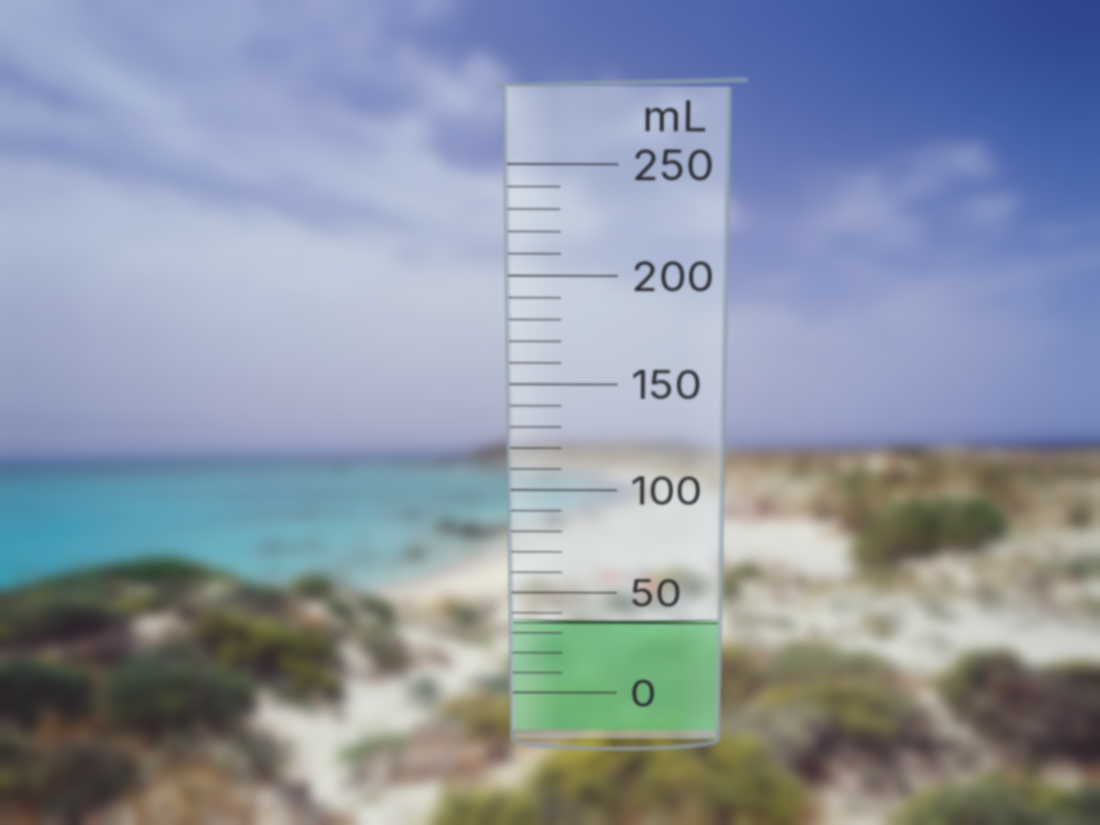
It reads 35 mL
